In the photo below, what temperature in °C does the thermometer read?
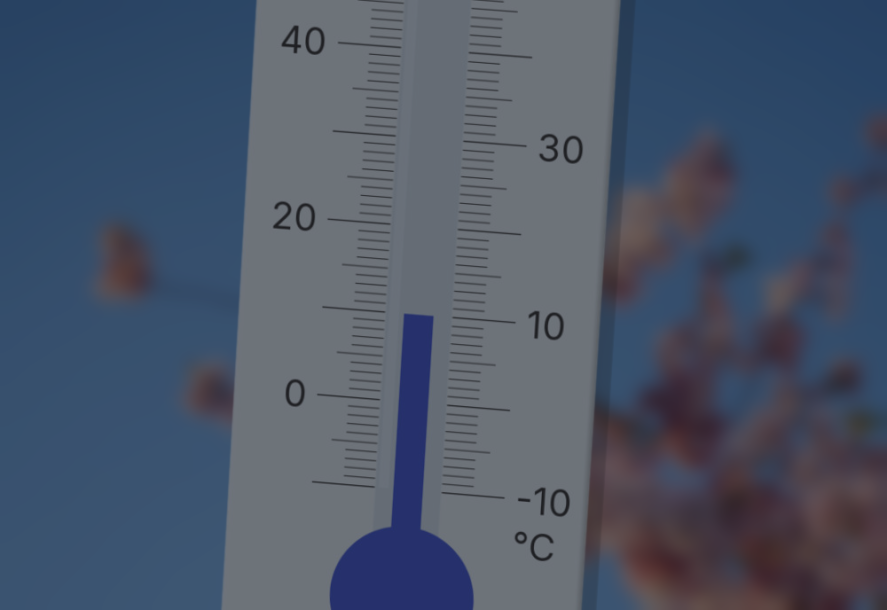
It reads 10 °C
